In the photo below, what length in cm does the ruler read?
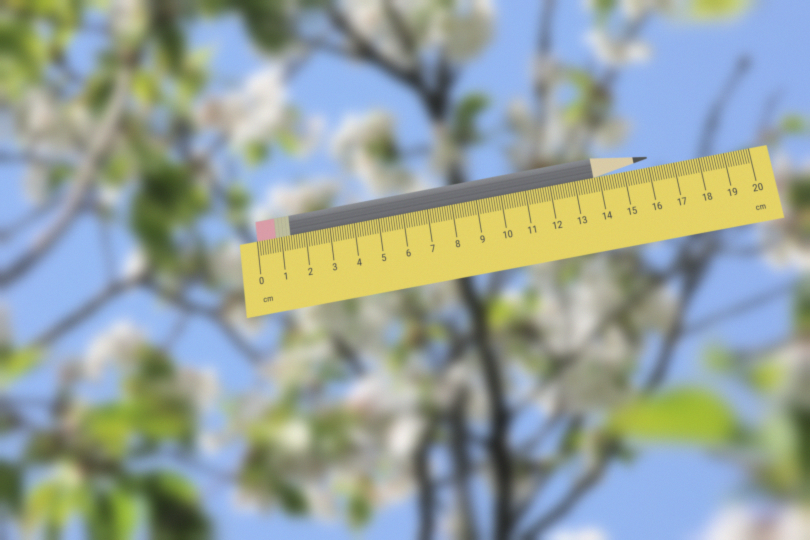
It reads 16 cm
